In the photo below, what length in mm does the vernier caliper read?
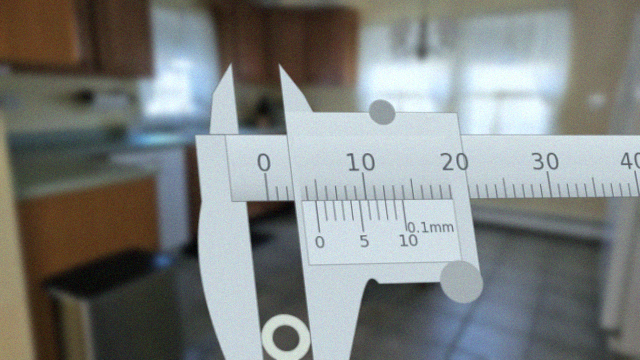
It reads 4.8 mm
